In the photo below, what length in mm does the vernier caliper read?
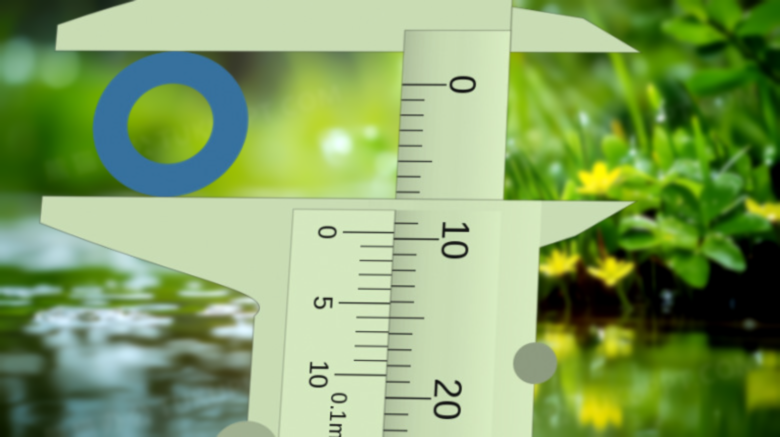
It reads 9.6 mm
